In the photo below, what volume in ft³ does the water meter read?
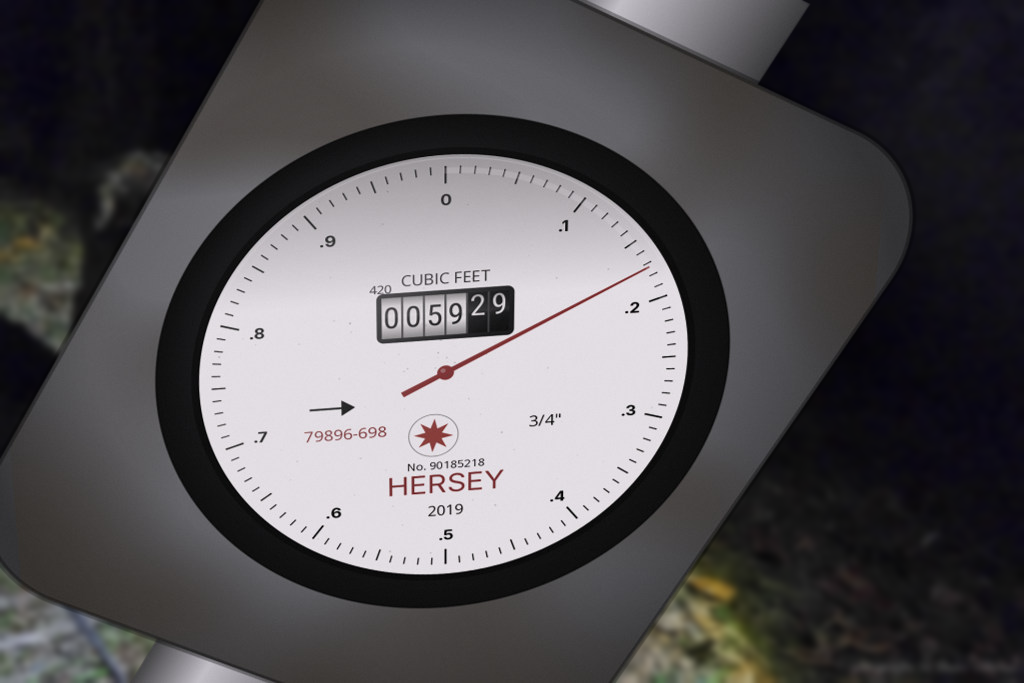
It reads 5929.17 ft³
